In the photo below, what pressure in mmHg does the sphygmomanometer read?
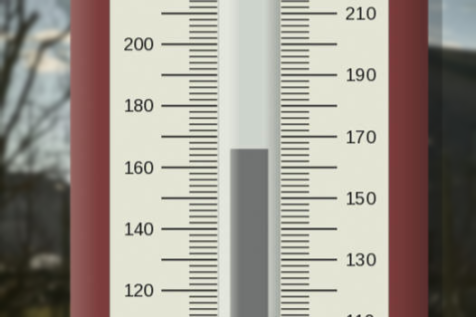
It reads 166 mmHg
